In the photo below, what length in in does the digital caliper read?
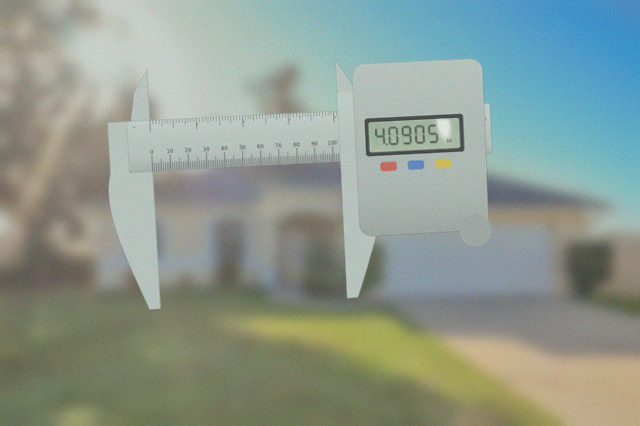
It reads 4.0905 in
